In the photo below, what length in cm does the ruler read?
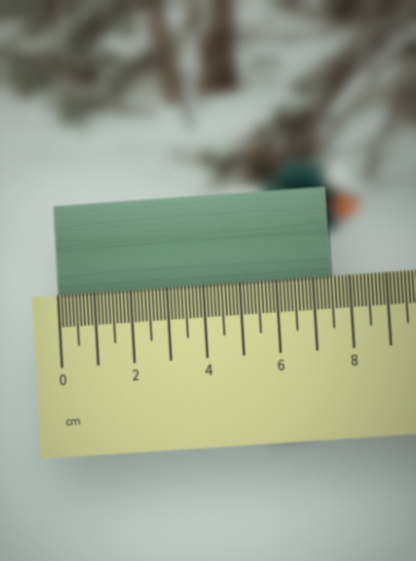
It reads 7.5 cm
